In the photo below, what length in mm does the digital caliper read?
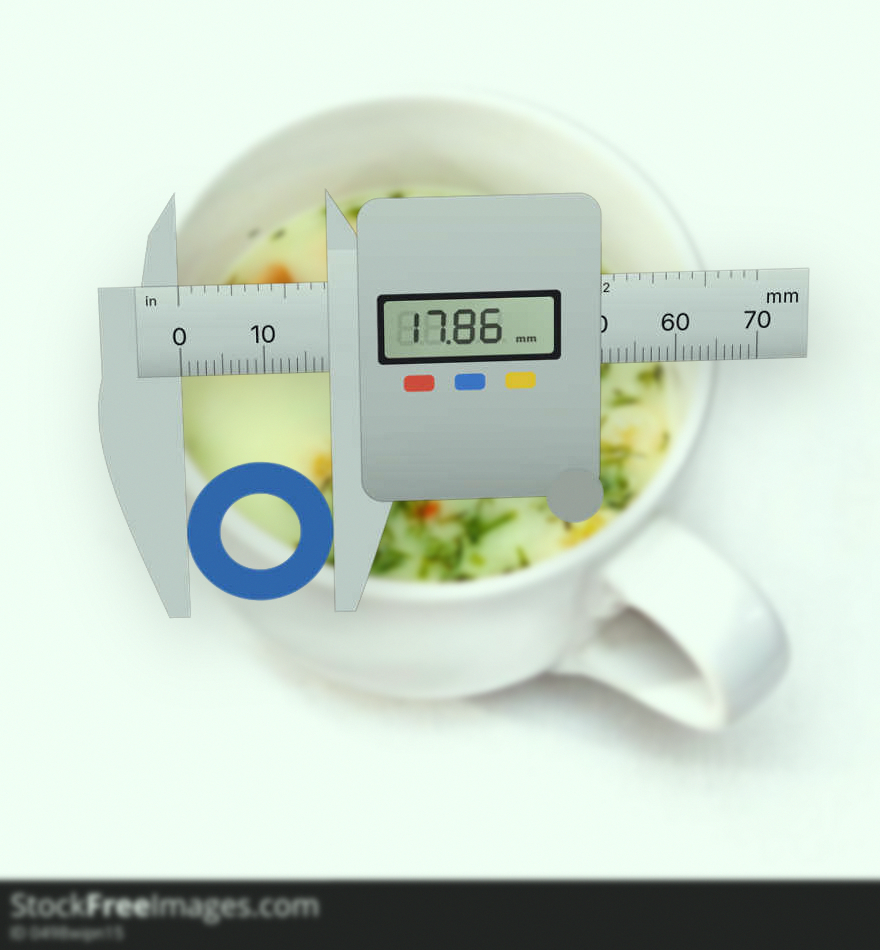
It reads 17.86 mm
